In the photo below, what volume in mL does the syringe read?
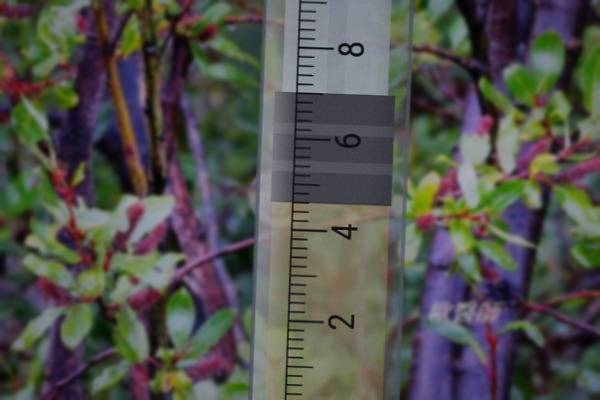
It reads 4.6 mL
